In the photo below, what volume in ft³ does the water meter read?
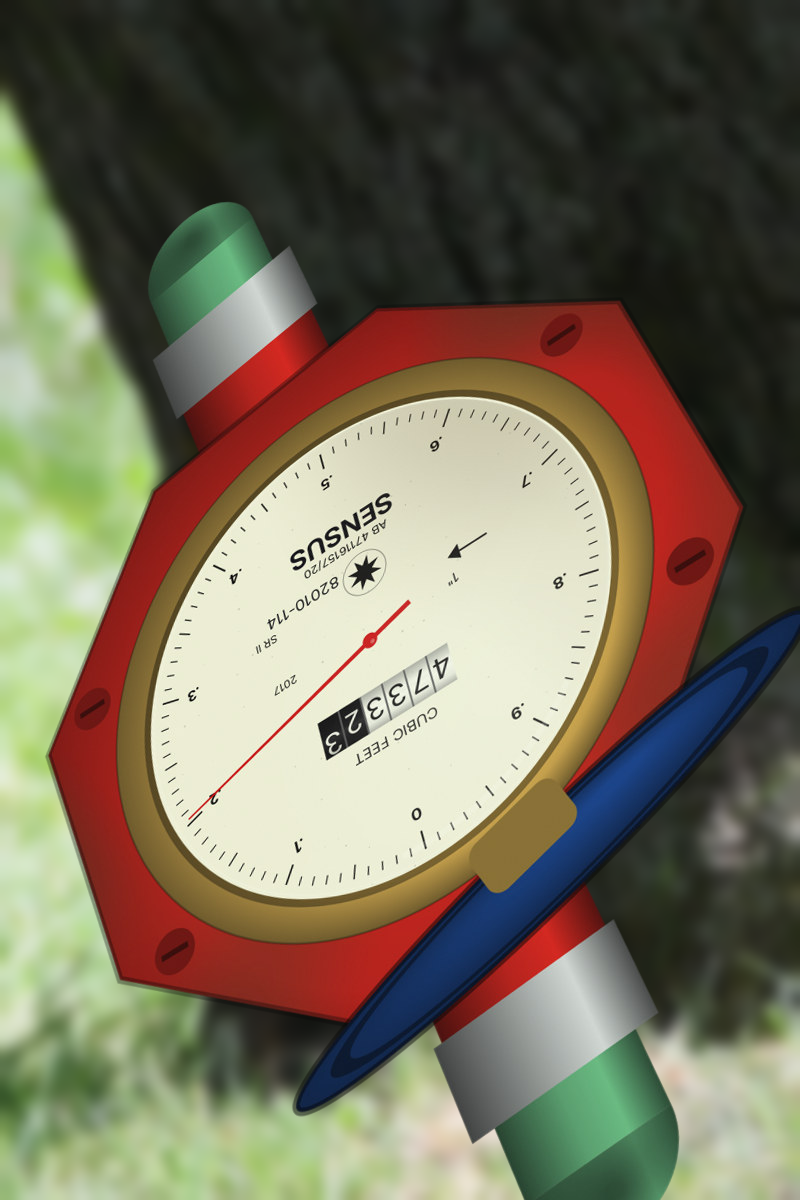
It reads 473323.20 ft³
